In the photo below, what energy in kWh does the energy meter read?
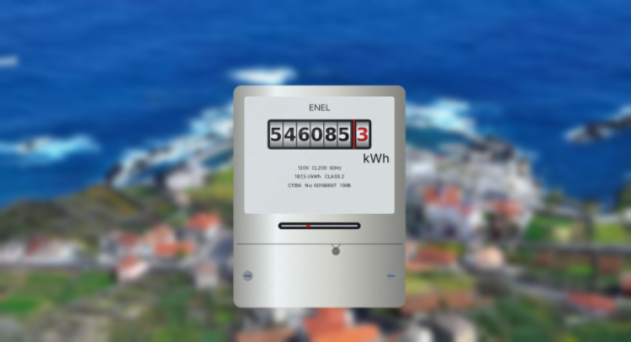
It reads 546085.3 kWh
